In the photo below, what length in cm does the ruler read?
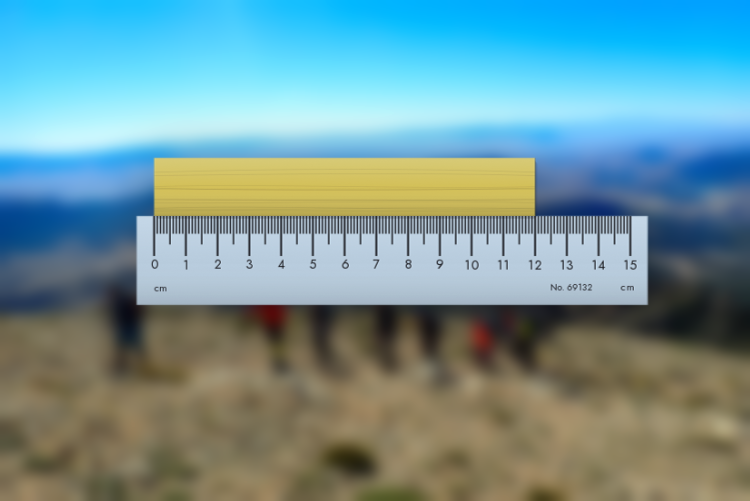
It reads 12 cm
